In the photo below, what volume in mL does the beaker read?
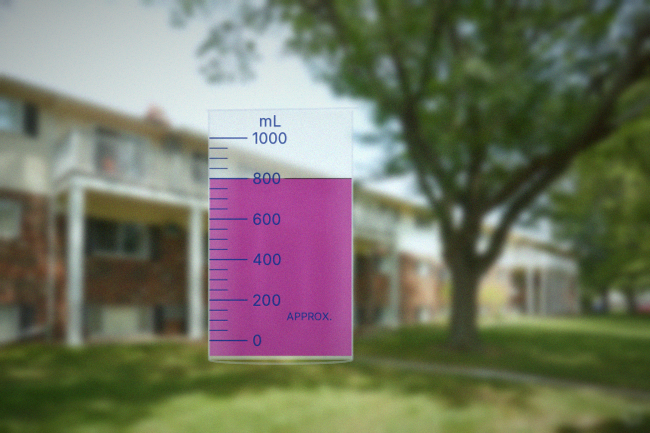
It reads 800 mL
